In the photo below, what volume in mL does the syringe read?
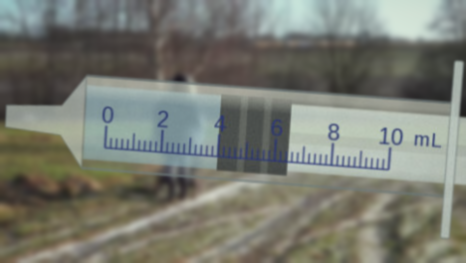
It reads 4 mL
